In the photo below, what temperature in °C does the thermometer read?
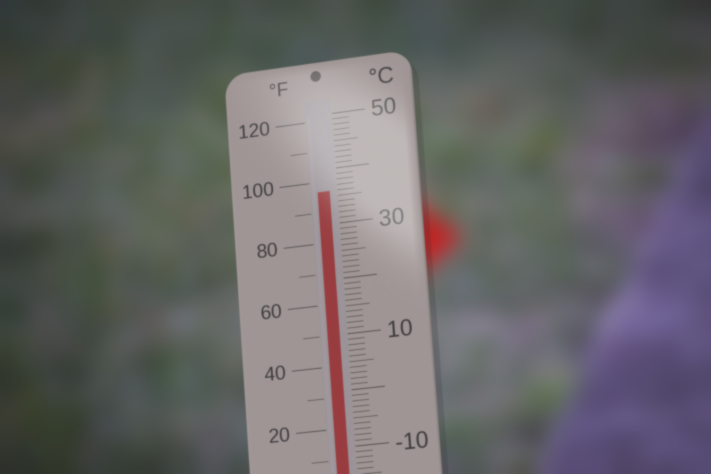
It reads 36 °C
